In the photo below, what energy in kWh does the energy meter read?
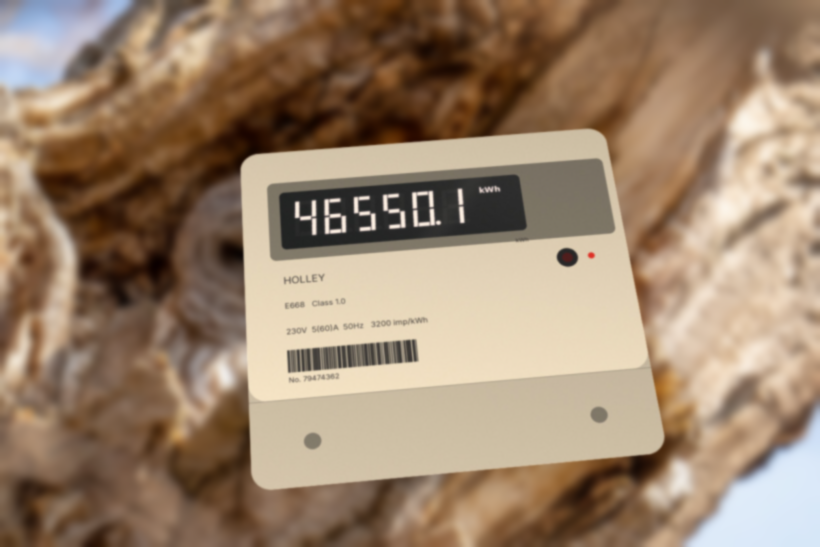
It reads 46550.1 kWh
